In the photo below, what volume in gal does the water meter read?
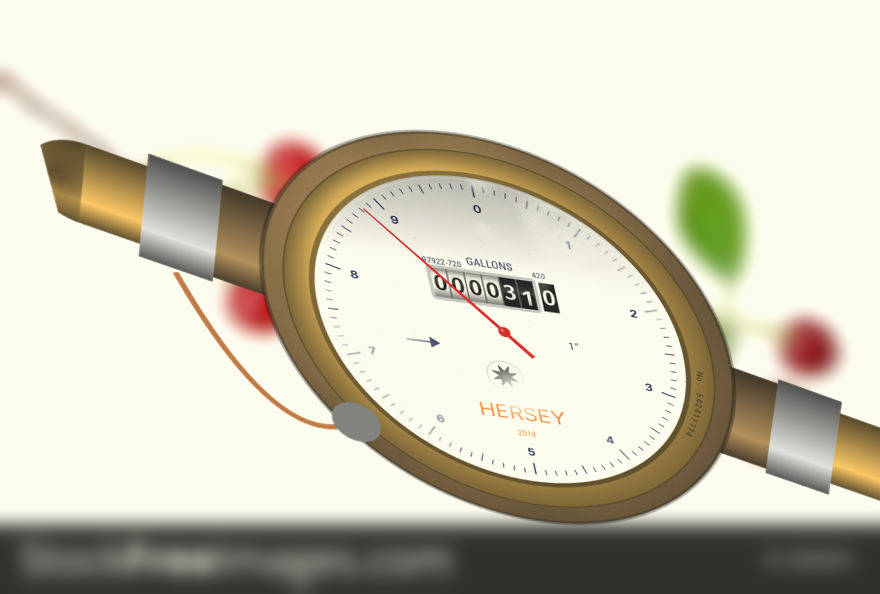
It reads 308.8 gal
